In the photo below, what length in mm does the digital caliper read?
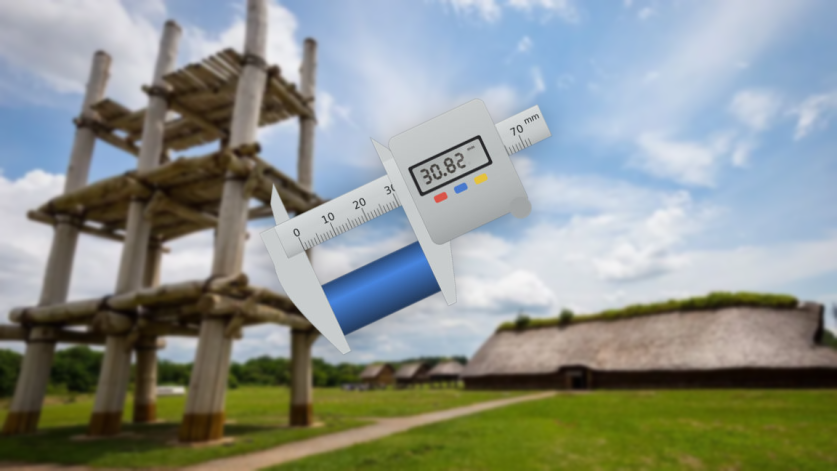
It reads 30.82 mm
